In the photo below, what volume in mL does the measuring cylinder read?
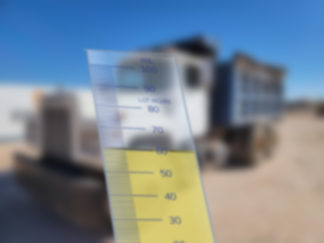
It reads 60 mL
